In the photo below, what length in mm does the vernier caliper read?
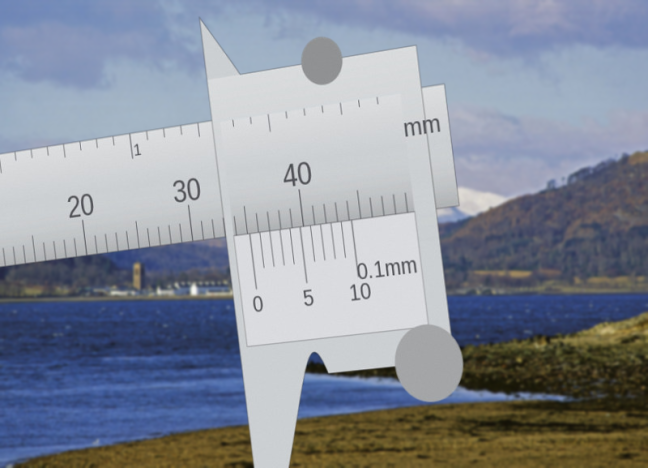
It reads 35.2 mm
